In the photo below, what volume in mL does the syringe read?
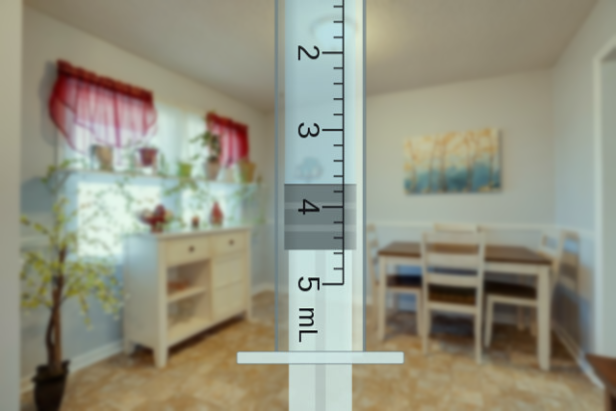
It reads 3.7 mL
